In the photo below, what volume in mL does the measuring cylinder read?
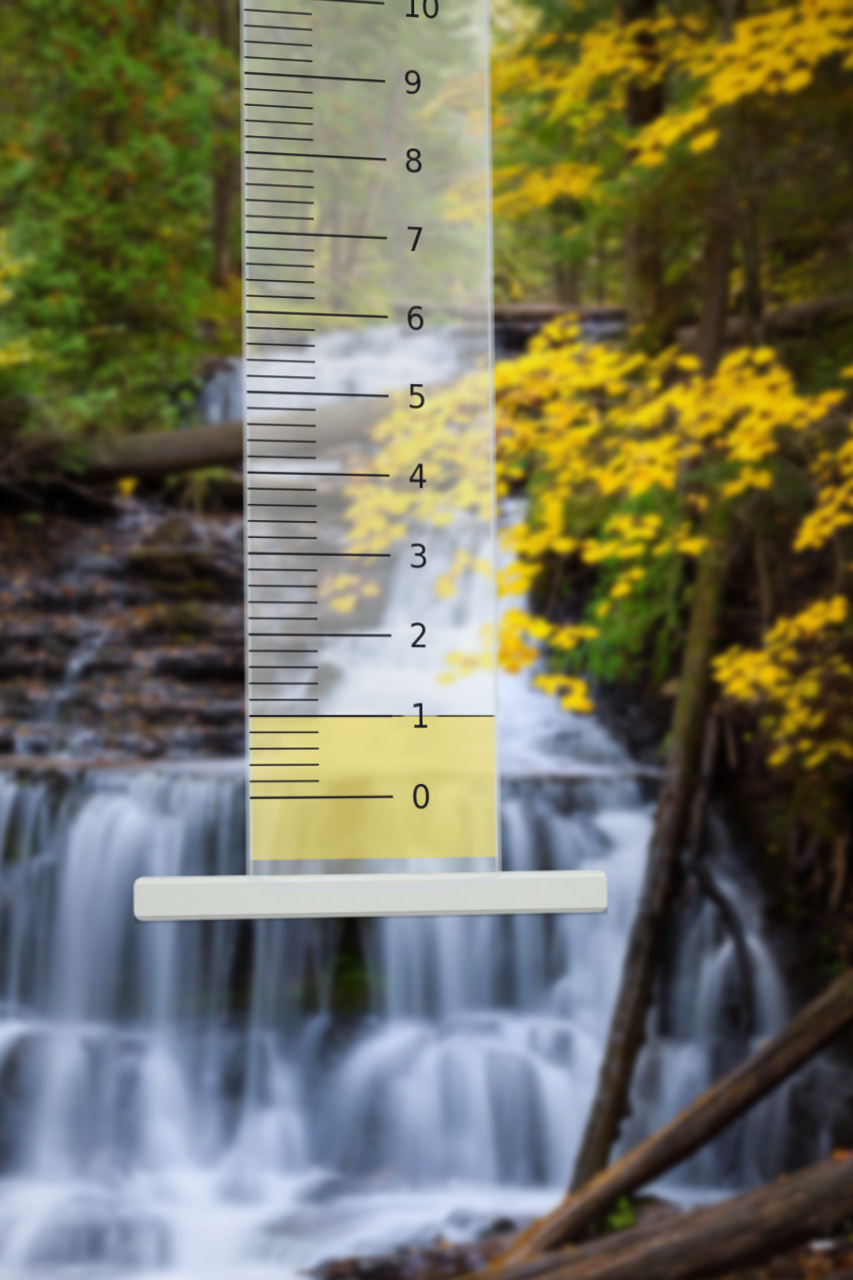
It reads 1 mL
